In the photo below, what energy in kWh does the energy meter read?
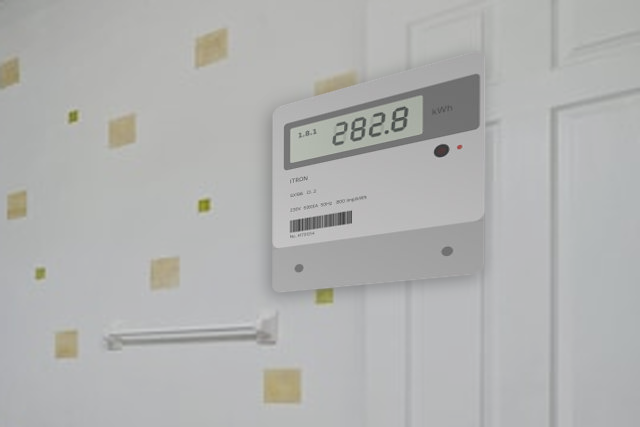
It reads 282.8 kWh
